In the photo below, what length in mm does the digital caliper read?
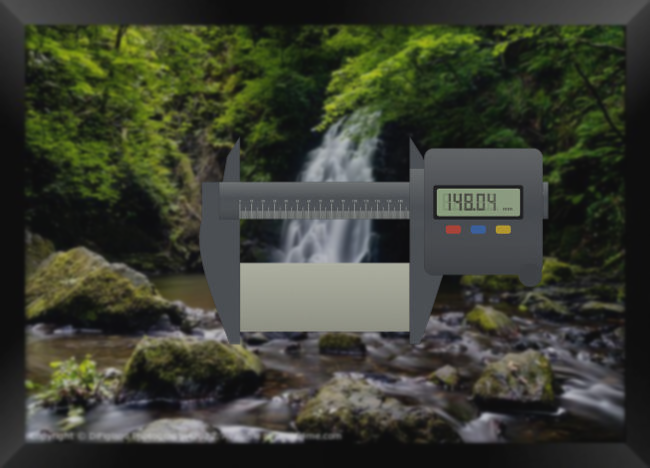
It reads 148.04 mm
